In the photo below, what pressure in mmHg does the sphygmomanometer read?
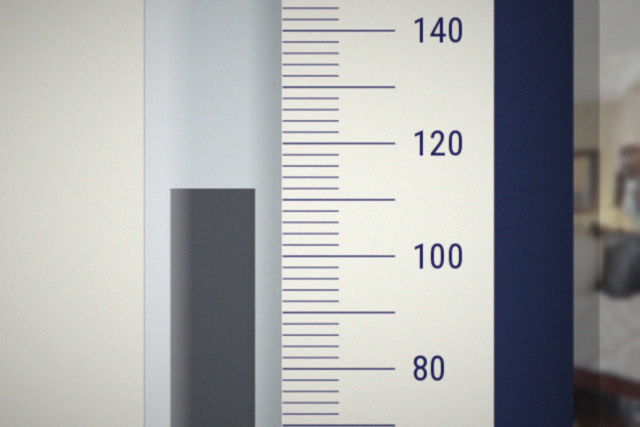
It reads 112 mmHg
